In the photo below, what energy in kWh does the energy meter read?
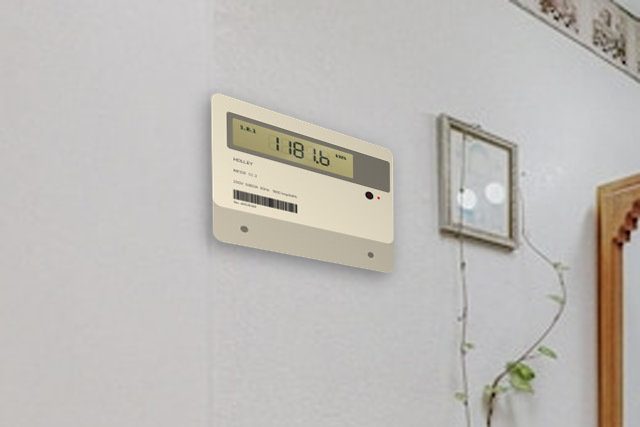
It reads 1181.6 kWh
